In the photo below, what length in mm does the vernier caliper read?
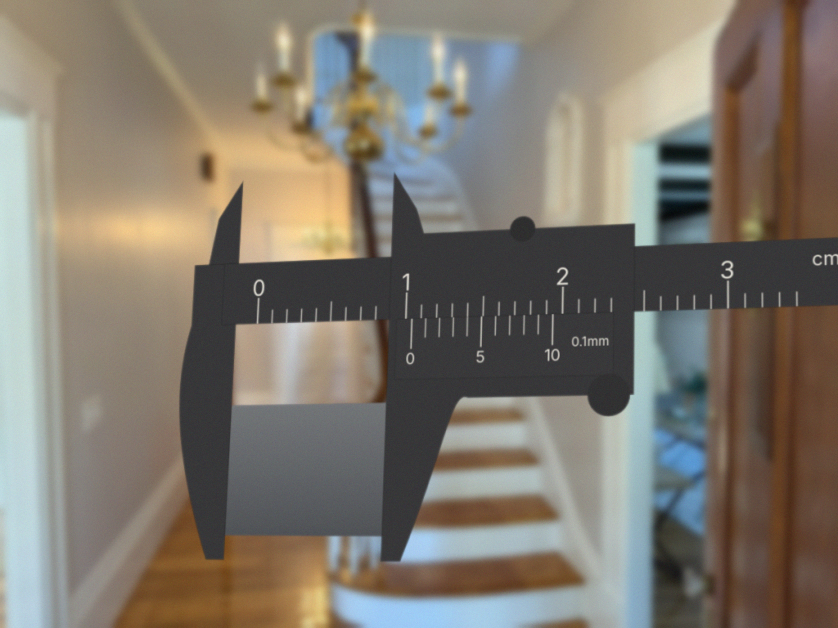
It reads 10.4 mm
